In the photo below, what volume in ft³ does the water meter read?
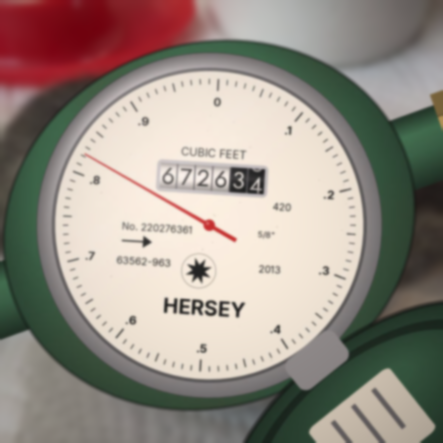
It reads 672633.82 ft³
